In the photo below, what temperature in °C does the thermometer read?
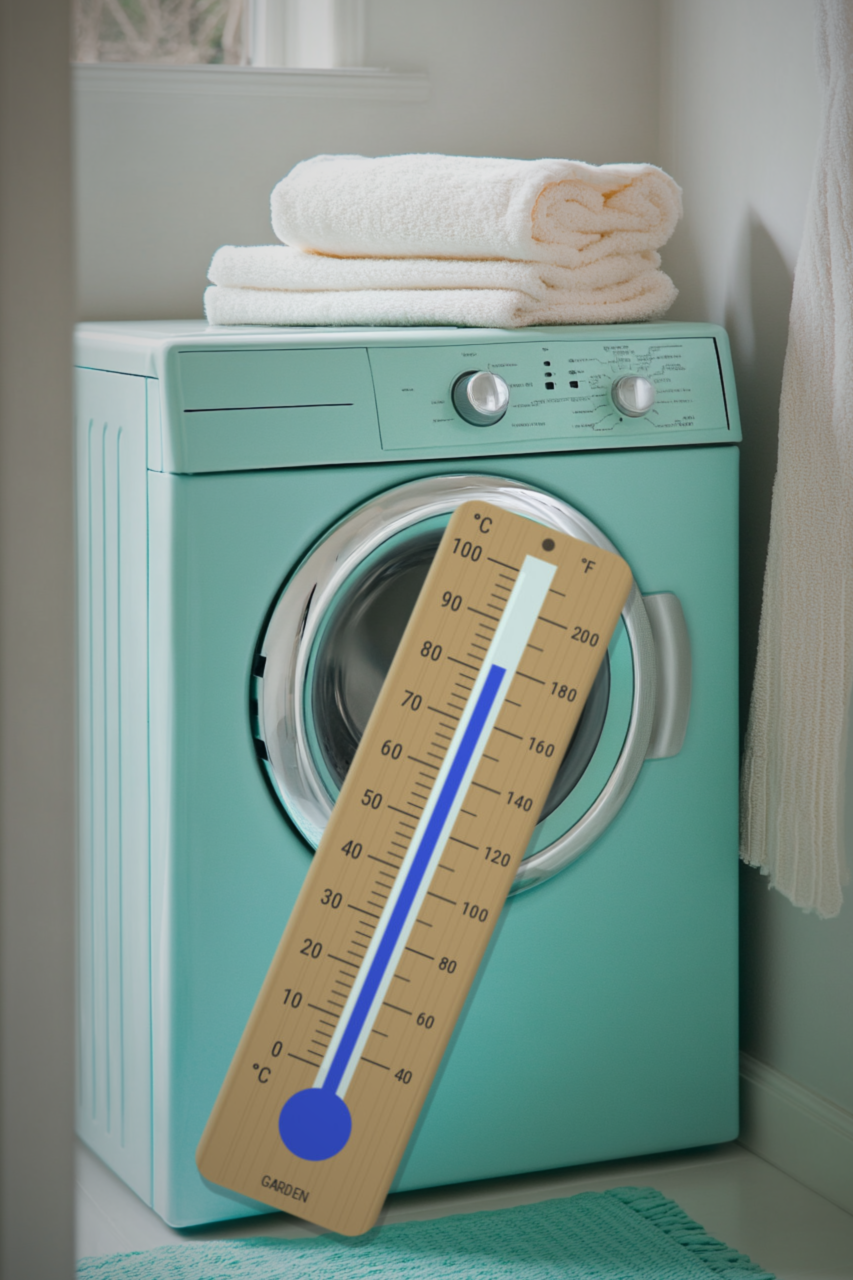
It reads 82 °C
